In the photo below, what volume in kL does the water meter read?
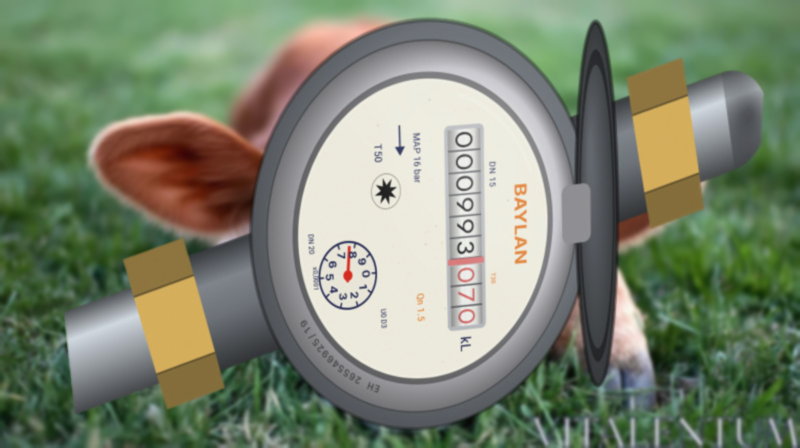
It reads 993.0707 kL
